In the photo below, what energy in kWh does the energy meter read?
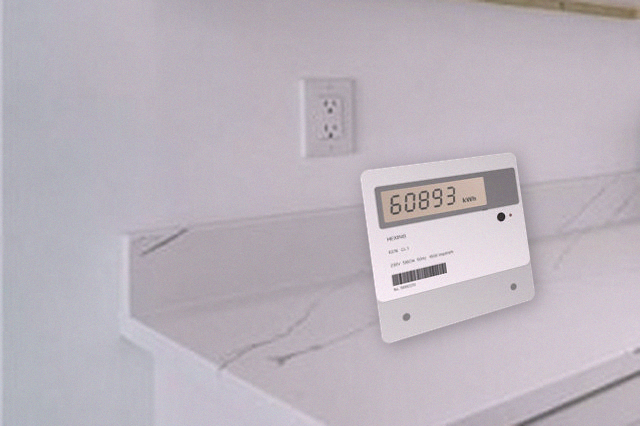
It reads 60893 kWh
